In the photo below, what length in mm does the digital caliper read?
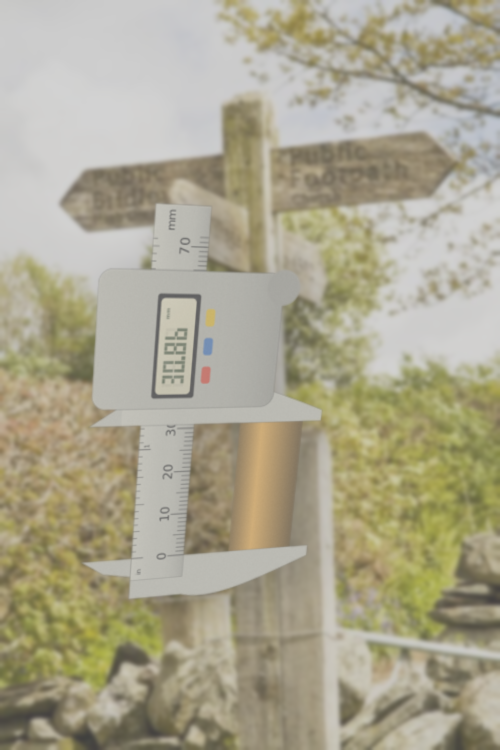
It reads 30.86 mm
